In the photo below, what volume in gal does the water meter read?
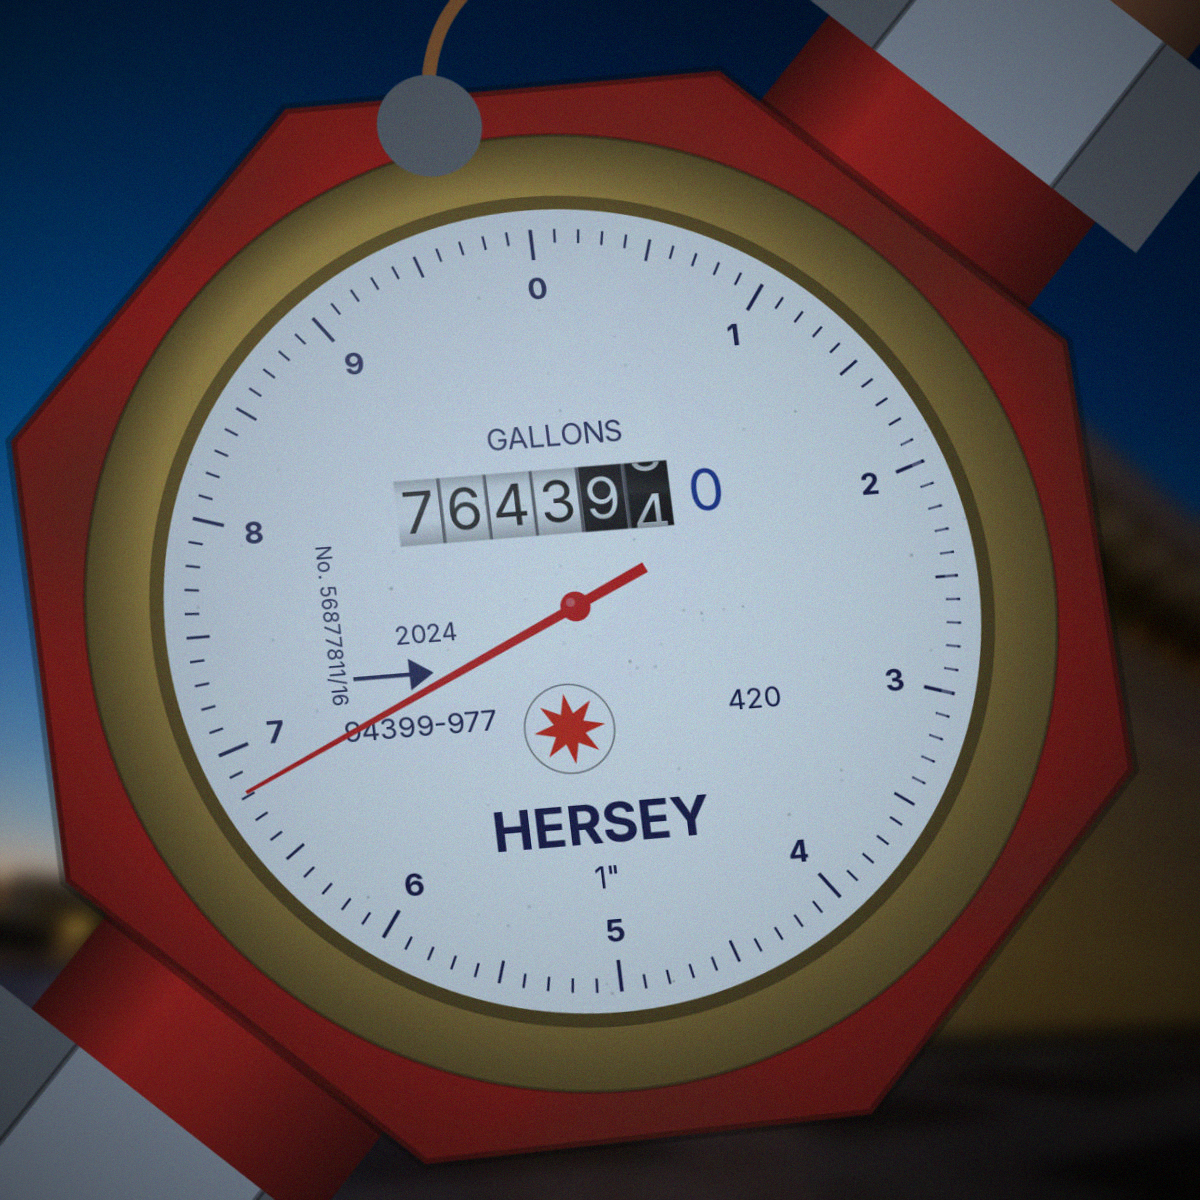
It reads 7643936.8 gal
